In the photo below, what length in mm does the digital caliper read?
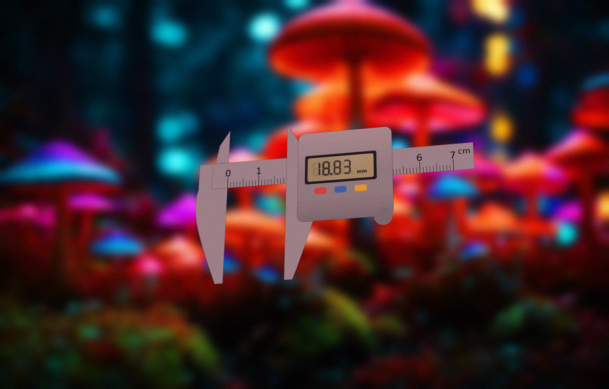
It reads 18.83 mm
